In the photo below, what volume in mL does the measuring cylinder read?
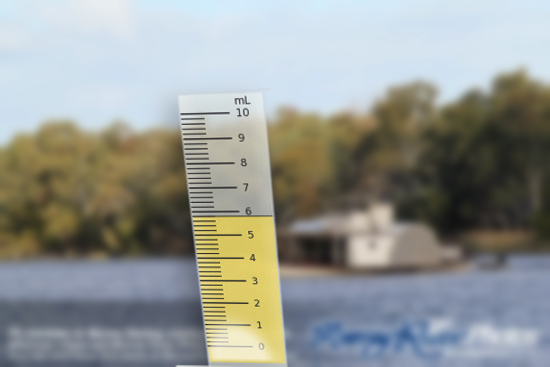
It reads 5.8 mL
